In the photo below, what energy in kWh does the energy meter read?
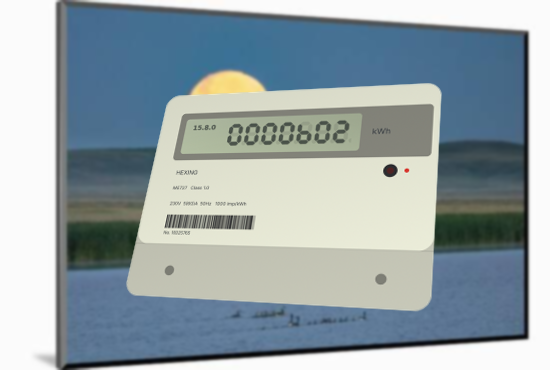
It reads 602 kWh
